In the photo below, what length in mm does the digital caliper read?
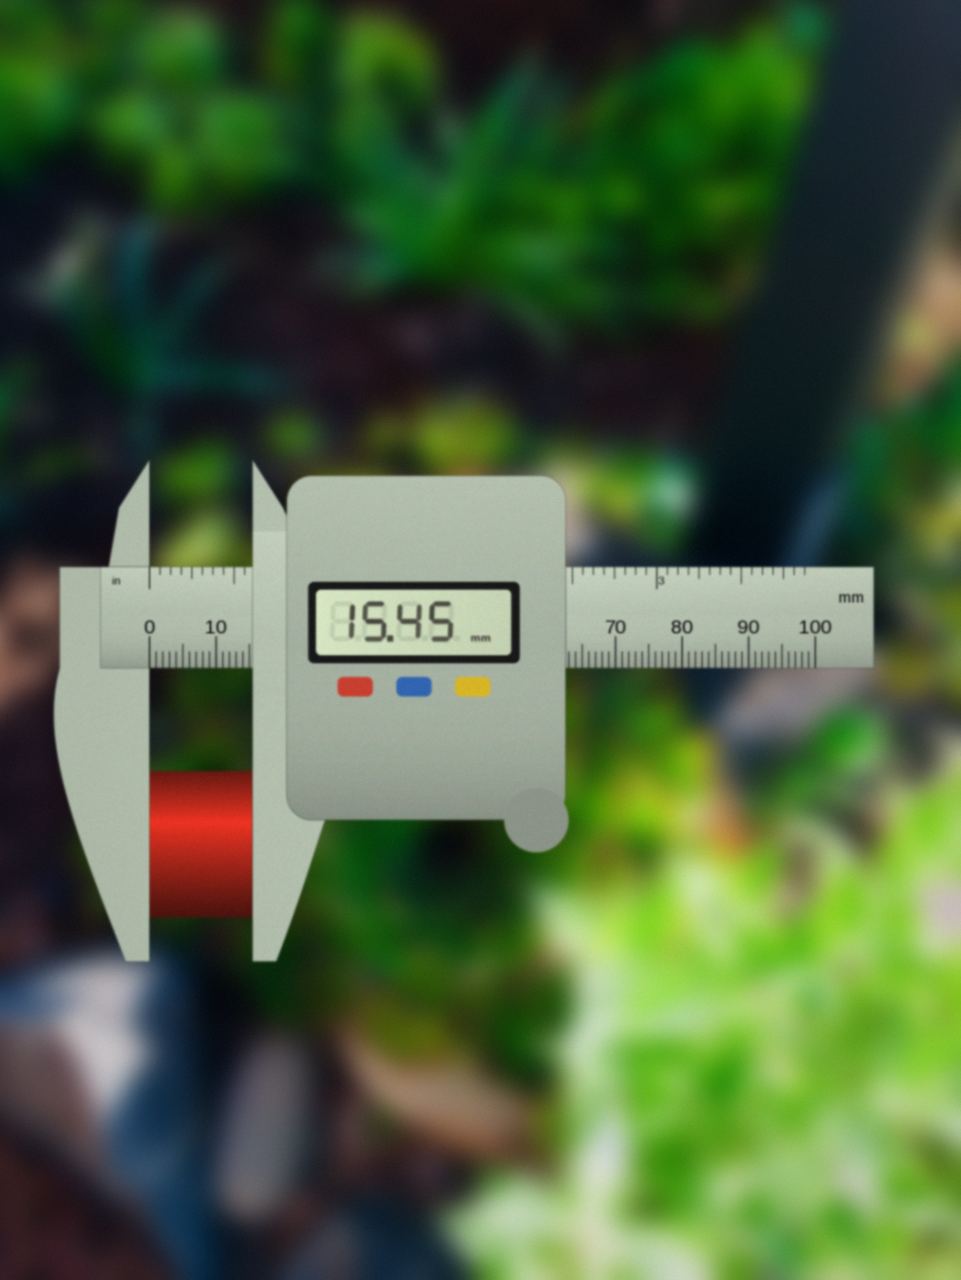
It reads 15.45 mm
